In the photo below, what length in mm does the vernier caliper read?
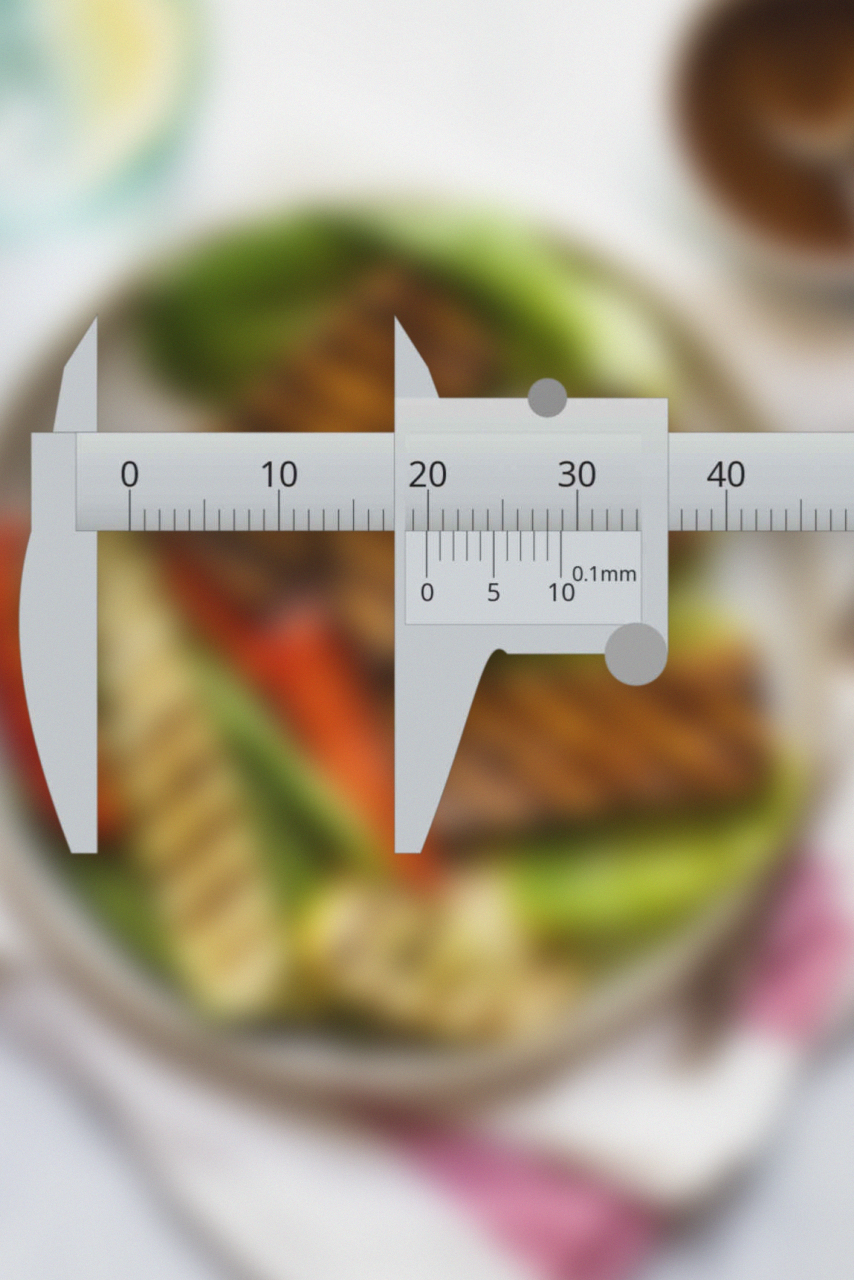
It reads 19.9 mm
